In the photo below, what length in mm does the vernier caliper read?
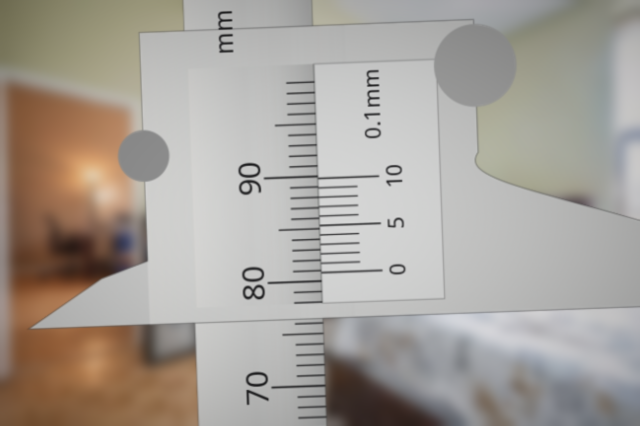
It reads 80.8 mm
